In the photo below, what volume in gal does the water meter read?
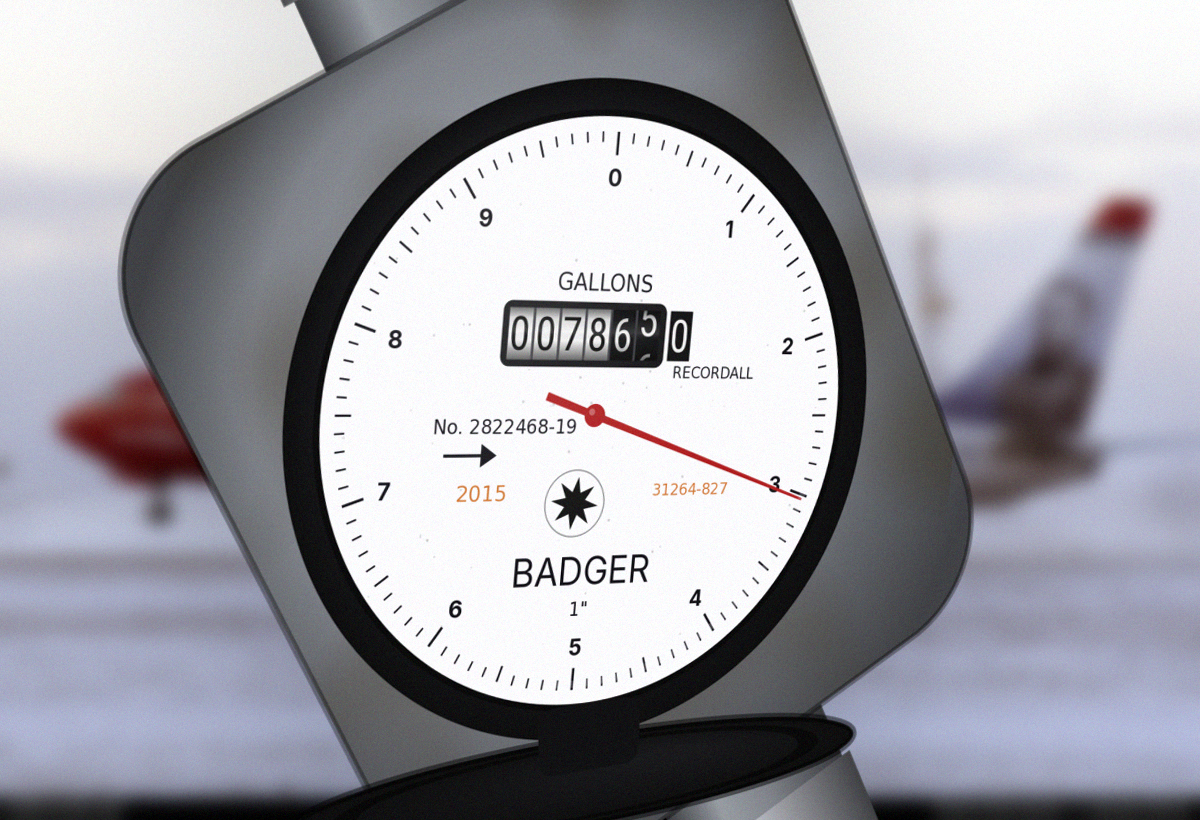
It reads 78653.0 gal
